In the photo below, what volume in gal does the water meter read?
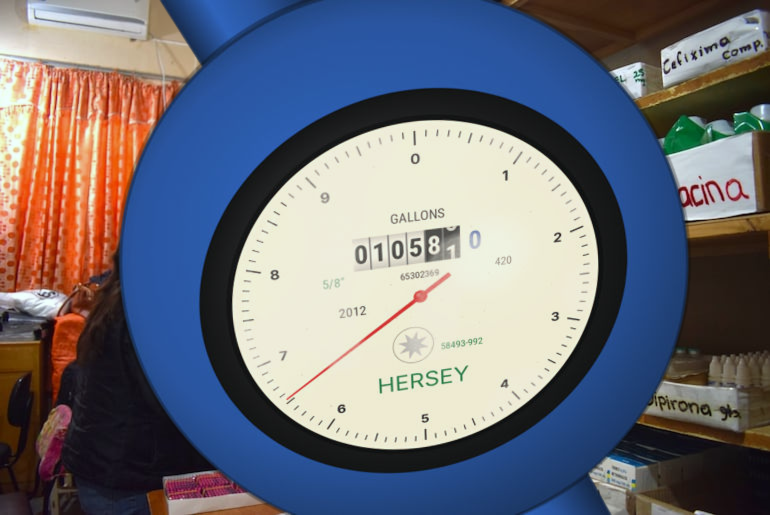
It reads 105806.5 gal
